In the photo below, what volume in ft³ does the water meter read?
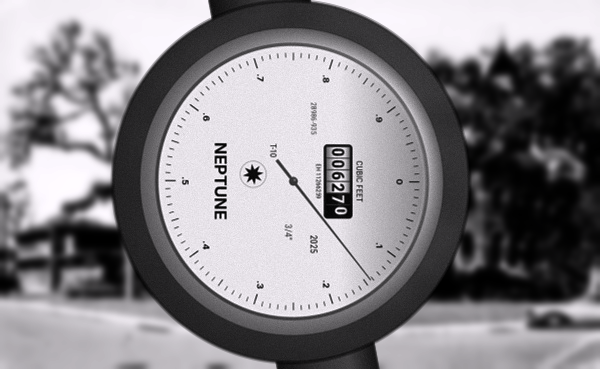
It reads 6270.14 ft³
